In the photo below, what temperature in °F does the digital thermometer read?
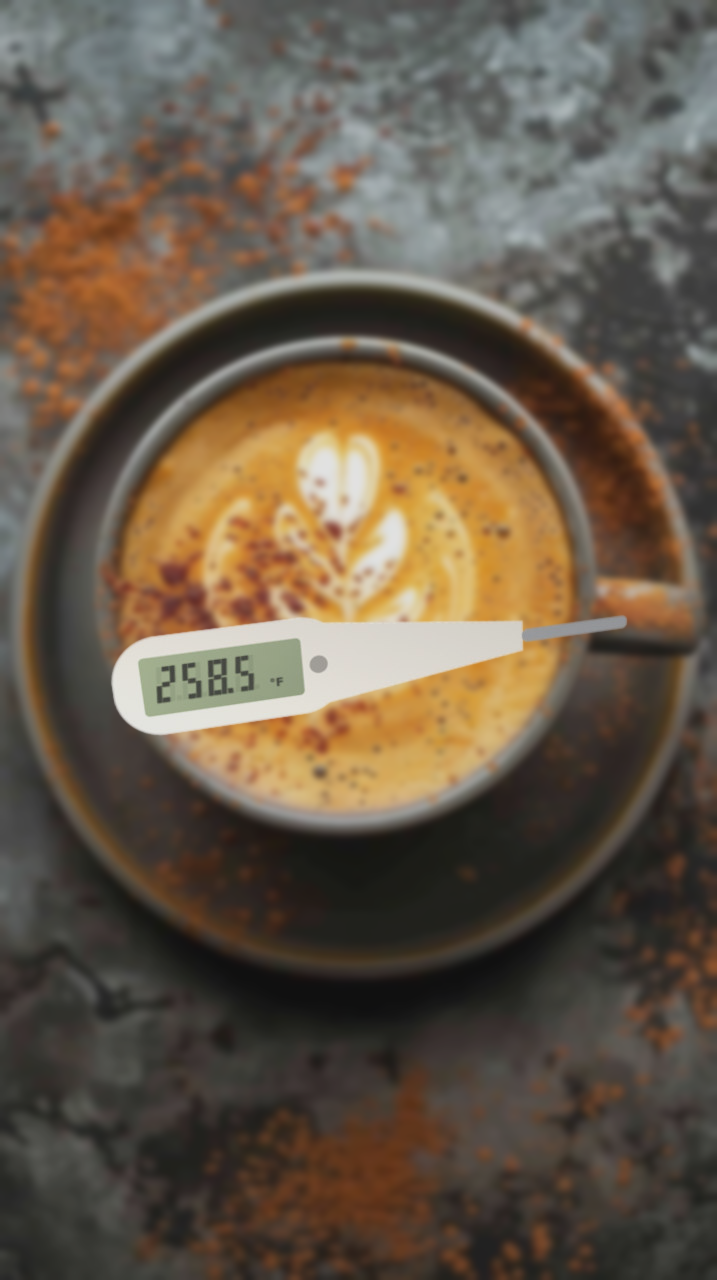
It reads 258.5 °F
